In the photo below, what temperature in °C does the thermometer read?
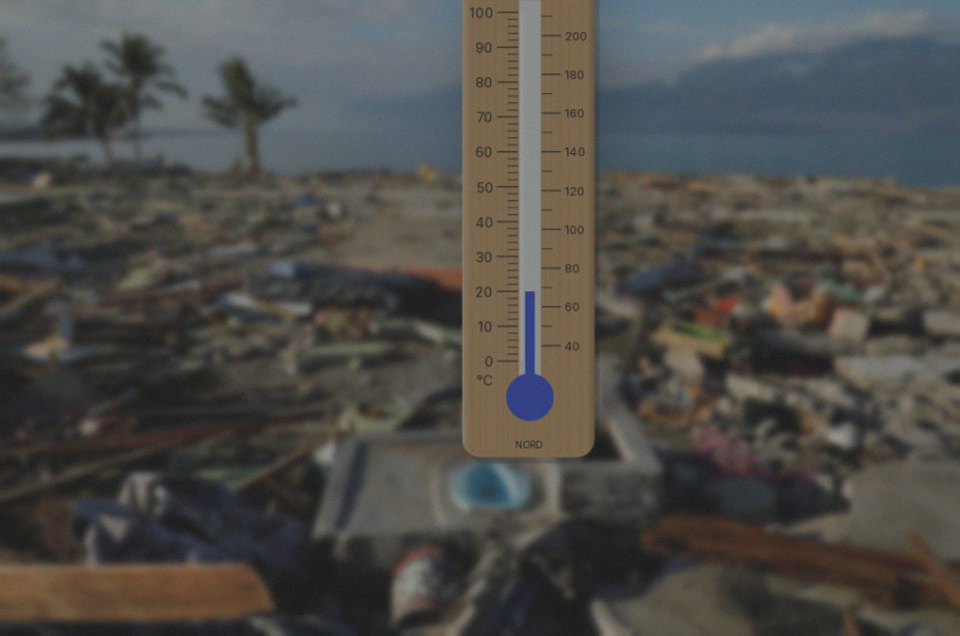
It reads 20 °C
